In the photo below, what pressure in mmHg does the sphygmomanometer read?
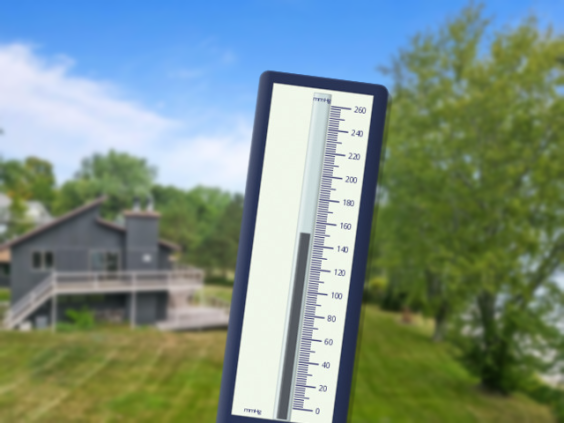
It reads 150 mmHg
